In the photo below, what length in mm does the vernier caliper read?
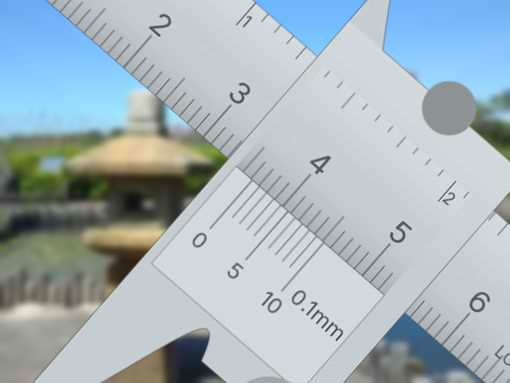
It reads 36.2 mm
